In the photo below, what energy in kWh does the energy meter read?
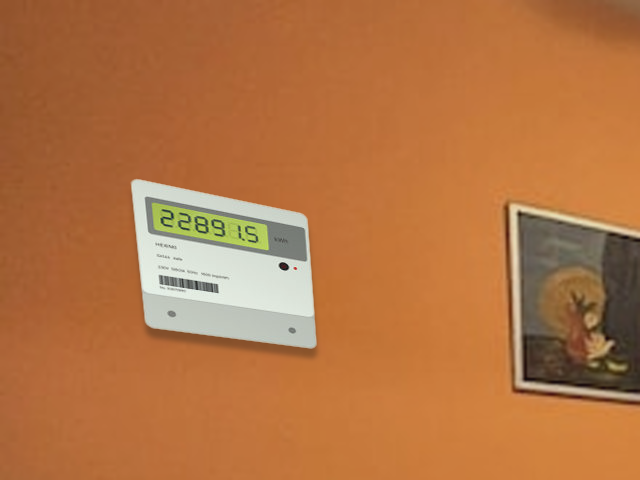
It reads 22891.5 kWh
